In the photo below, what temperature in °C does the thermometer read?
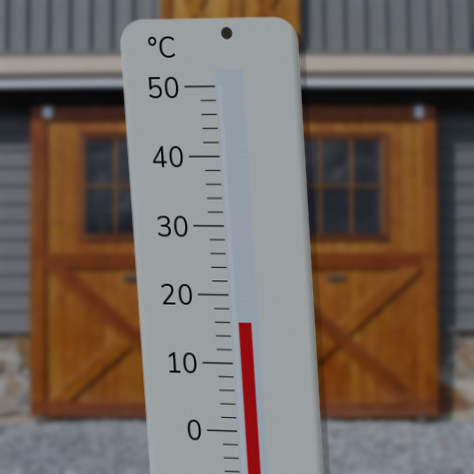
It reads 16 °C
